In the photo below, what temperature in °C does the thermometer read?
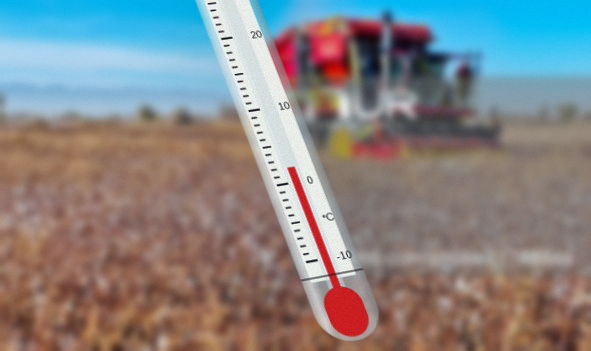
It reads 2 °C
